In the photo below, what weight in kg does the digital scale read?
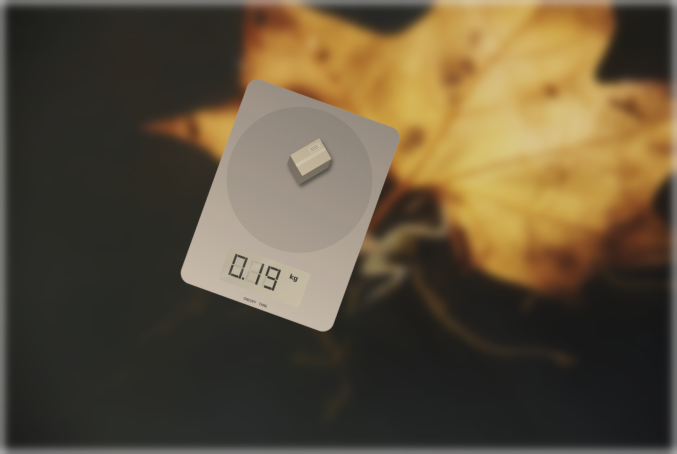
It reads 0.19 kg
